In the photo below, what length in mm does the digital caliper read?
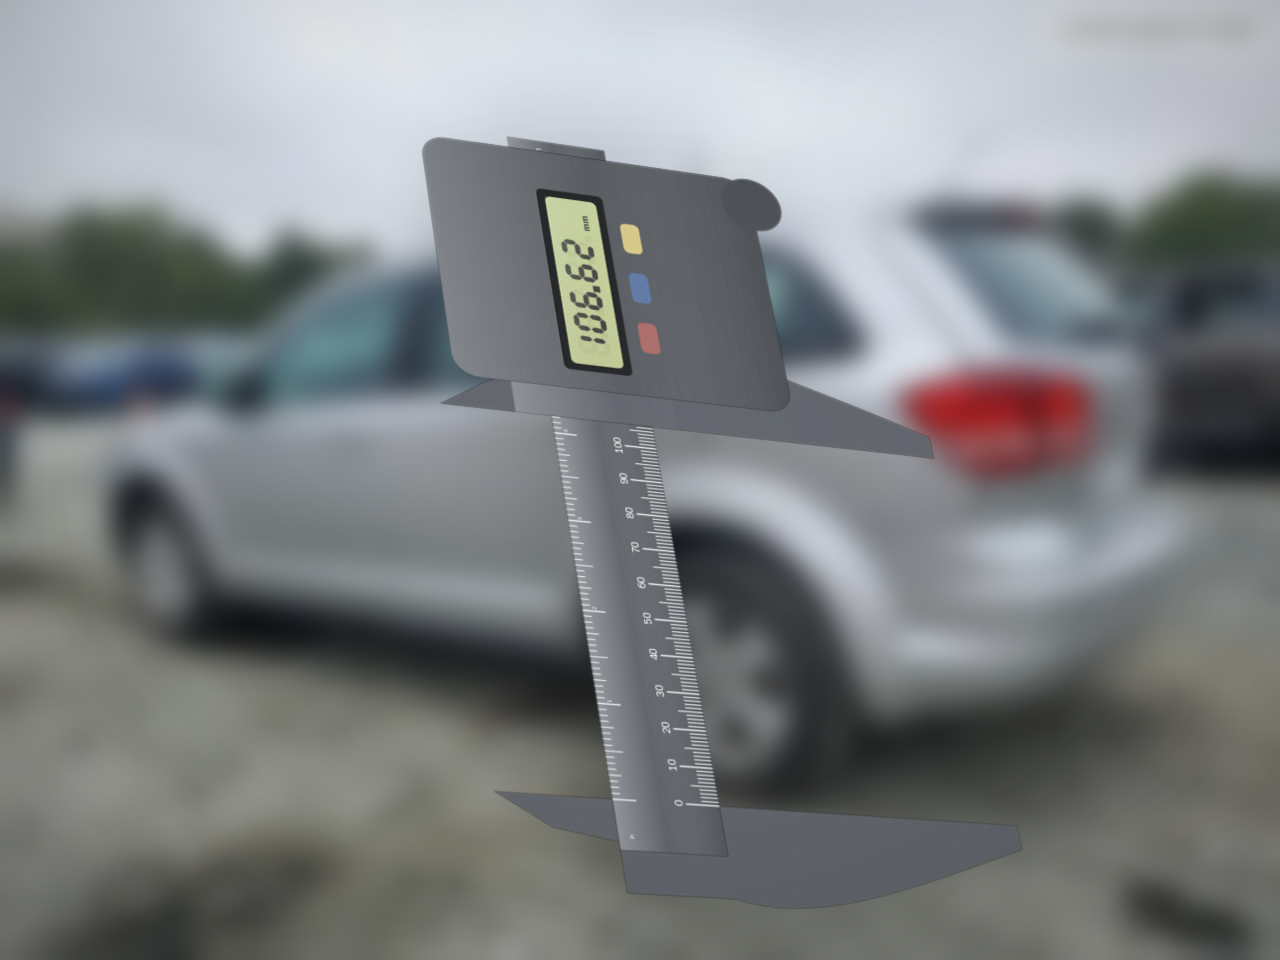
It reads 106.62 mm
